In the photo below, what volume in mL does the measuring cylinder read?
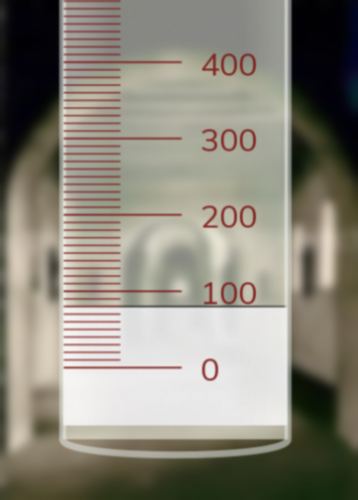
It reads 80 mL
